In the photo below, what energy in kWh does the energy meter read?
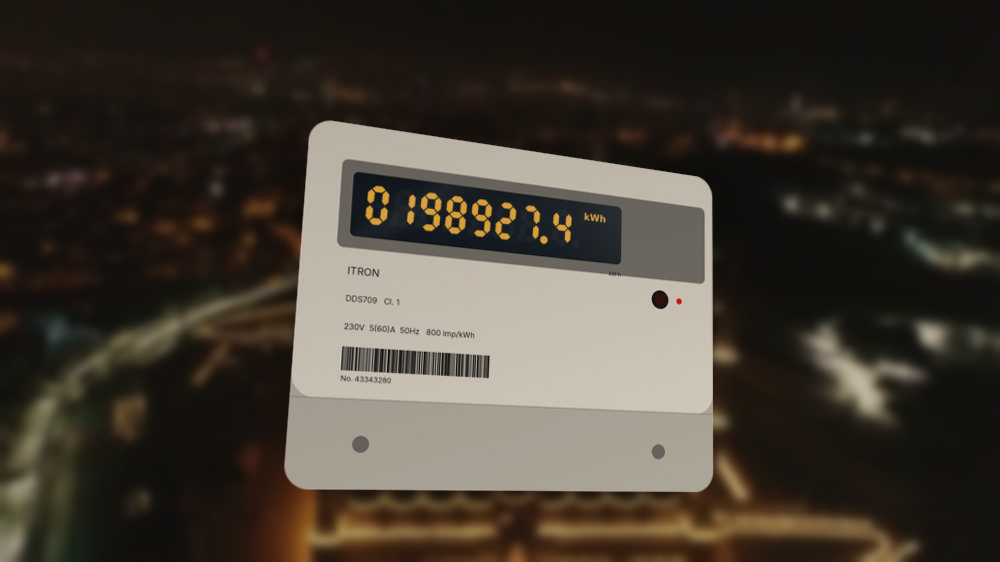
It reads 198927.4 kWh
